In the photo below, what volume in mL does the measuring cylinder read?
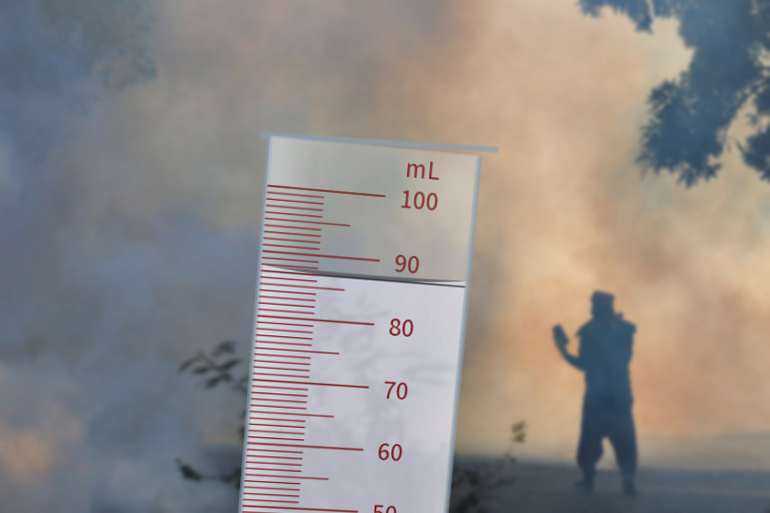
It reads 87 mL
